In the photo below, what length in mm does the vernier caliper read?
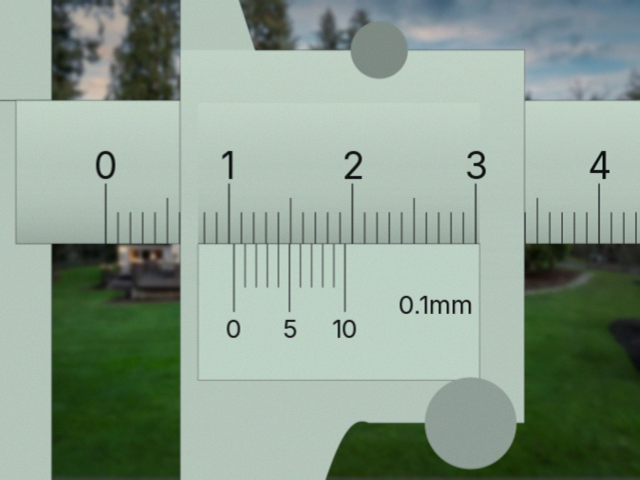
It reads 10.4 mm
